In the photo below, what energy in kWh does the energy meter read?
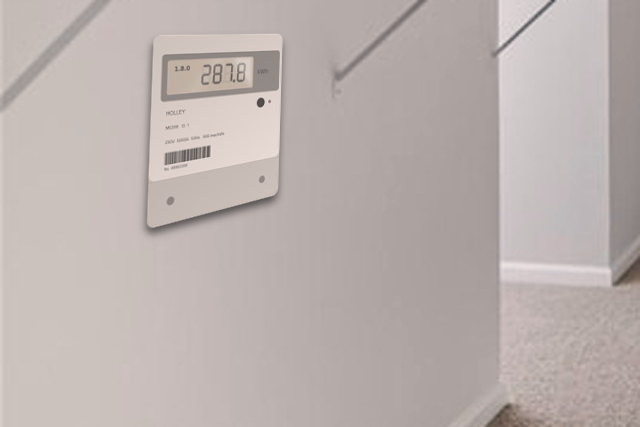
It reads 287.8 kWh
